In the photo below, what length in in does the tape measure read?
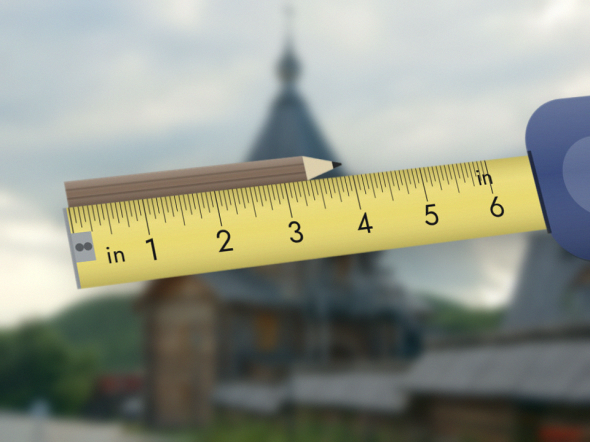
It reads 3.875 in
